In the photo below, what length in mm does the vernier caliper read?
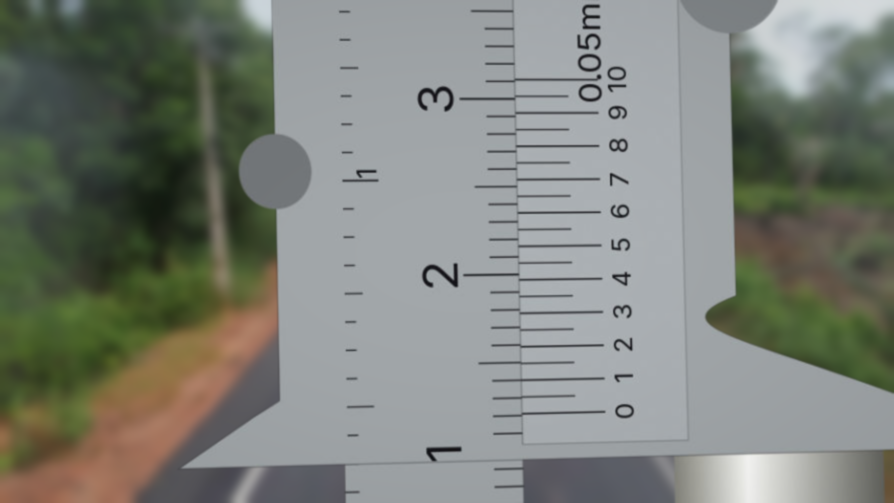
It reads 12.1 mm
